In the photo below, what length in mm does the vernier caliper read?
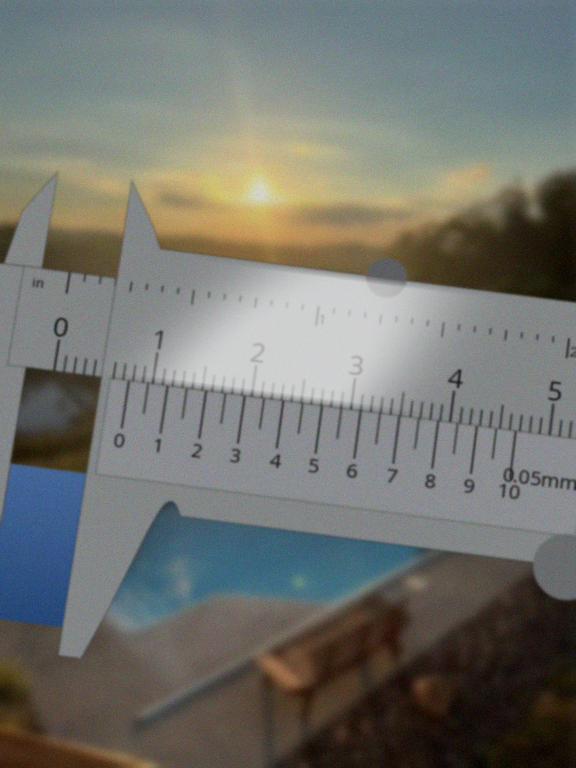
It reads 7.6 mm
